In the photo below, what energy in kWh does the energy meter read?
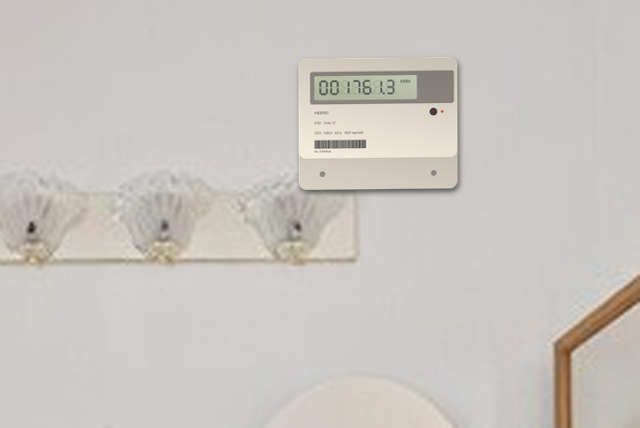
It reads 1761.3 kWh
